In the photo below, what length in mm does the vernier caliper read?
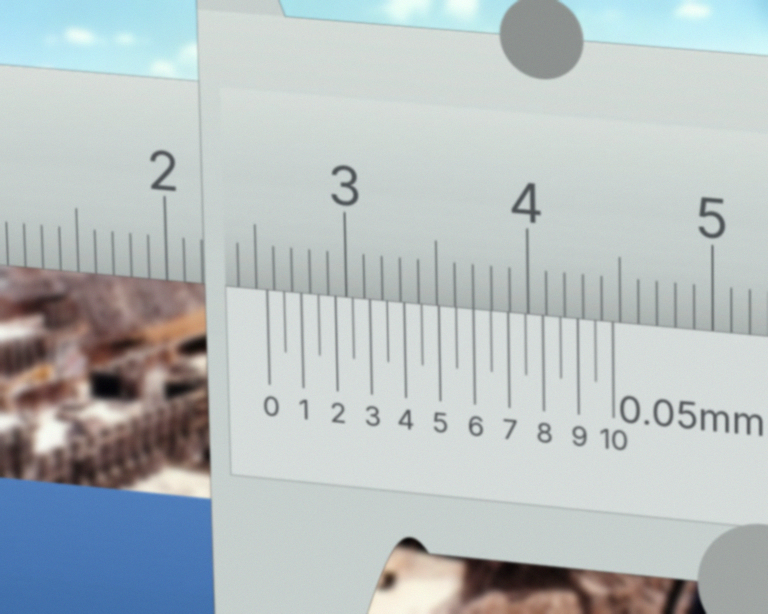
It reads 25.6 mm
